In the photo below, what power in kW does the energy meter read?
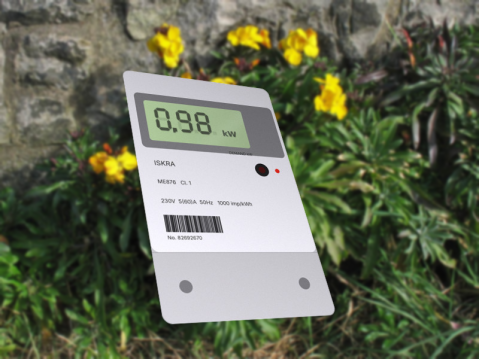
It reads 0.98 kW
